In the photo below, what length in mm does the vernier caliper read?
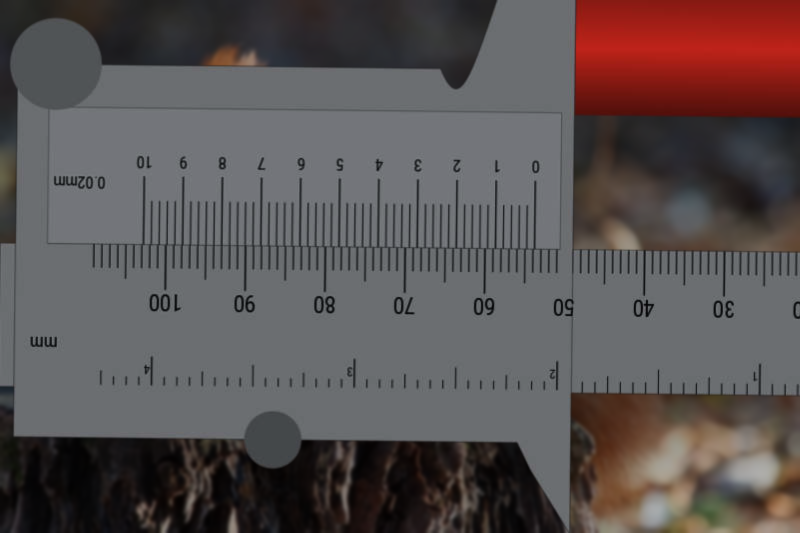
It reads 53.8 mm
